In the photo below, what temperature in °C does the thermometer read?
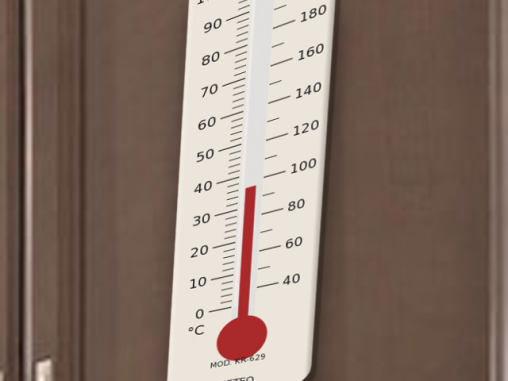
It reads 36 °C
